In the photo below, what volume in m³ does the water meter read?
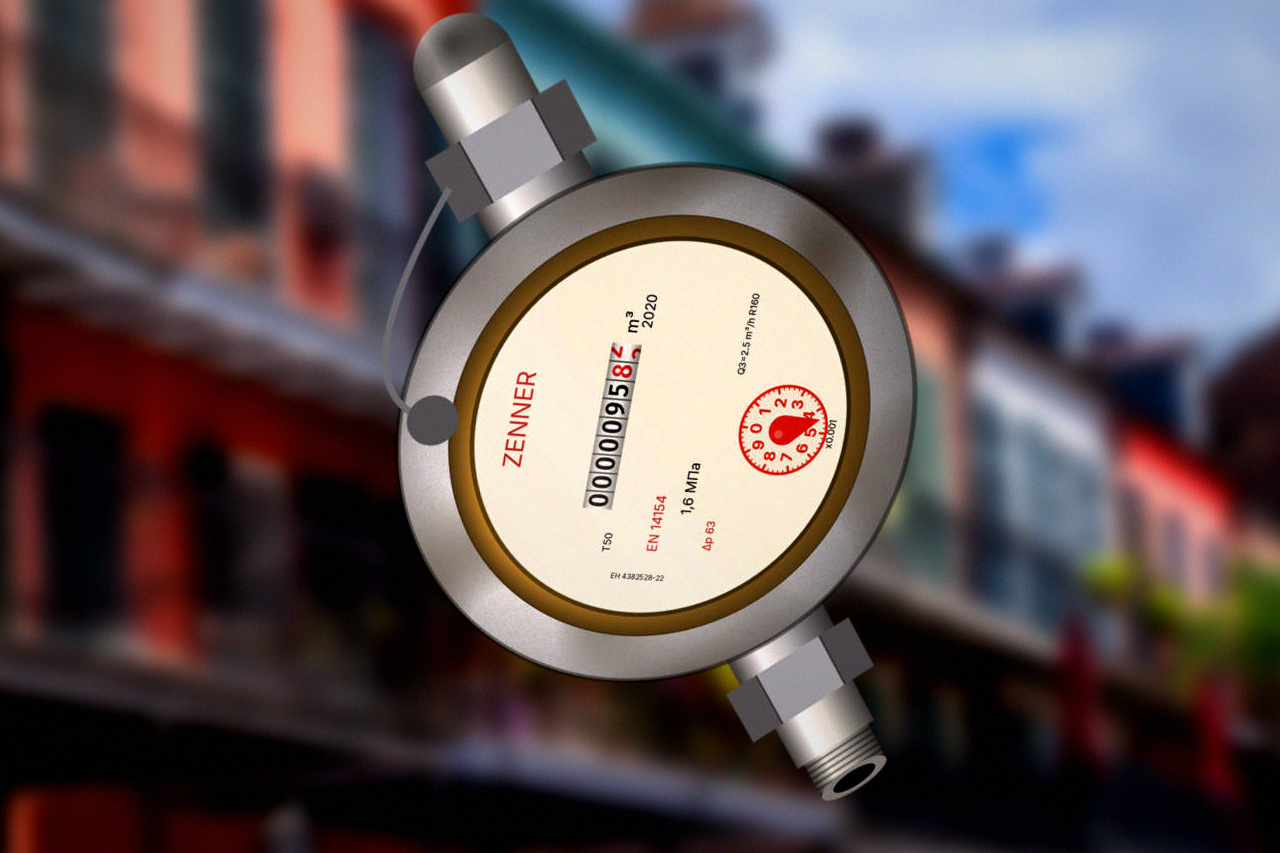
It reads 95.824 m³
